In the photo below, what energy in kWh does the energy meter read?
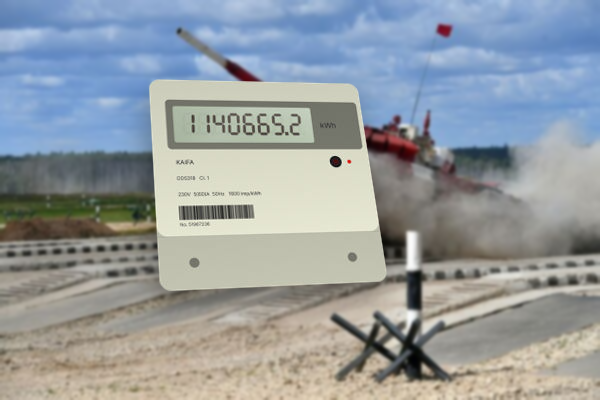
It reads 1140665.2 kWh
